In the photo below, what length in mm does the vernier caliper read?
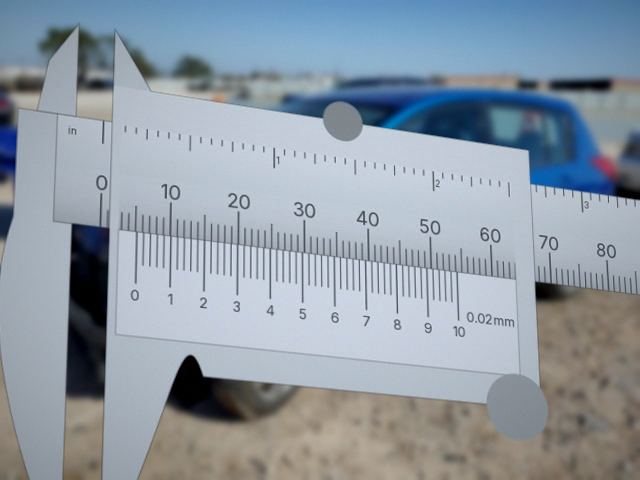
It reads 5.2 mm
